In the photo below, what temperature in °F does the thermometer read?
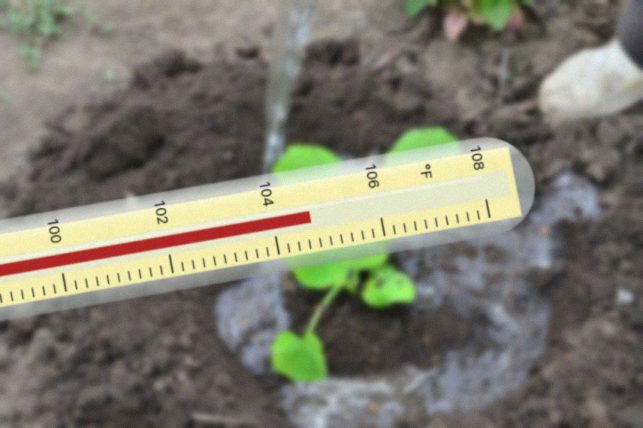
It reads 104.7 °F
